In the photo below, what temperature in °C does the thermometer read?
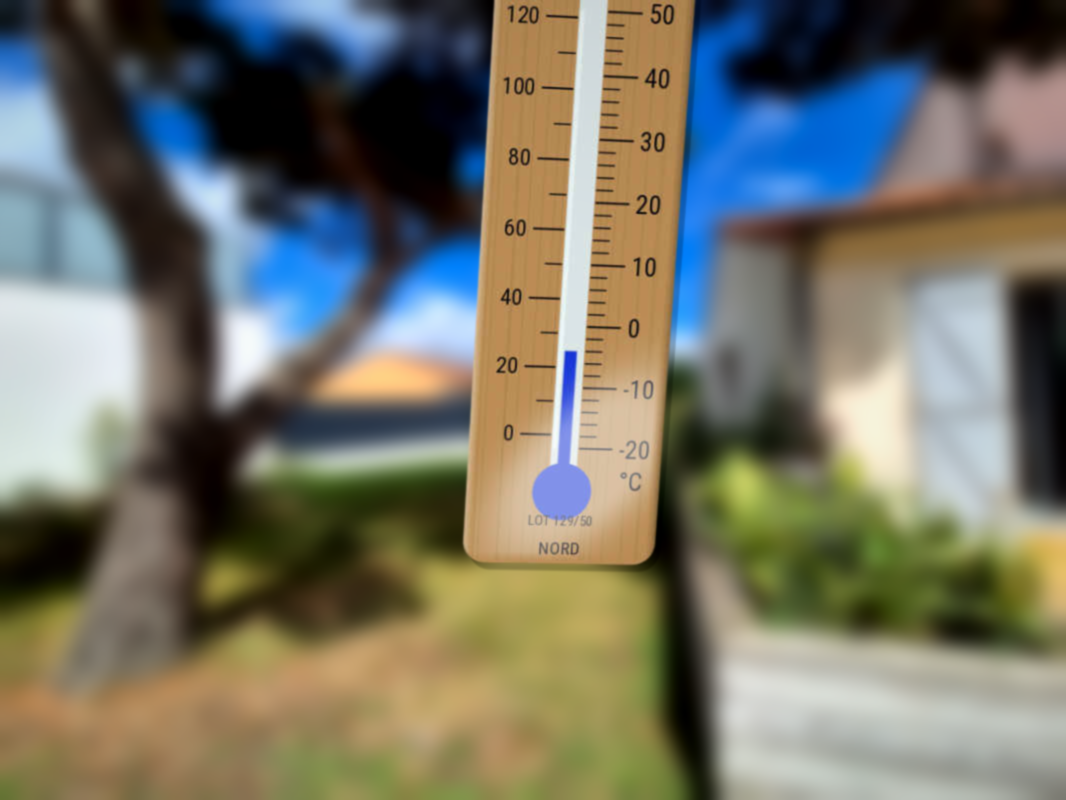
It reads -4 °C
